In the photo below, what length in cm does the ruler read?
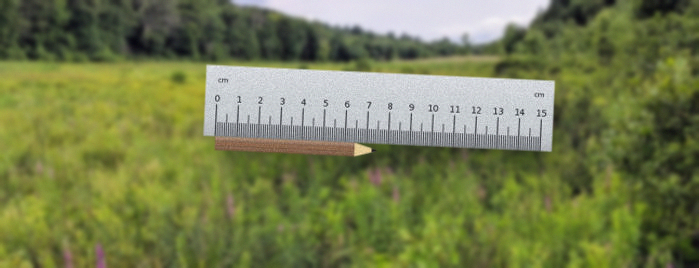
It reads 7.5 cm
